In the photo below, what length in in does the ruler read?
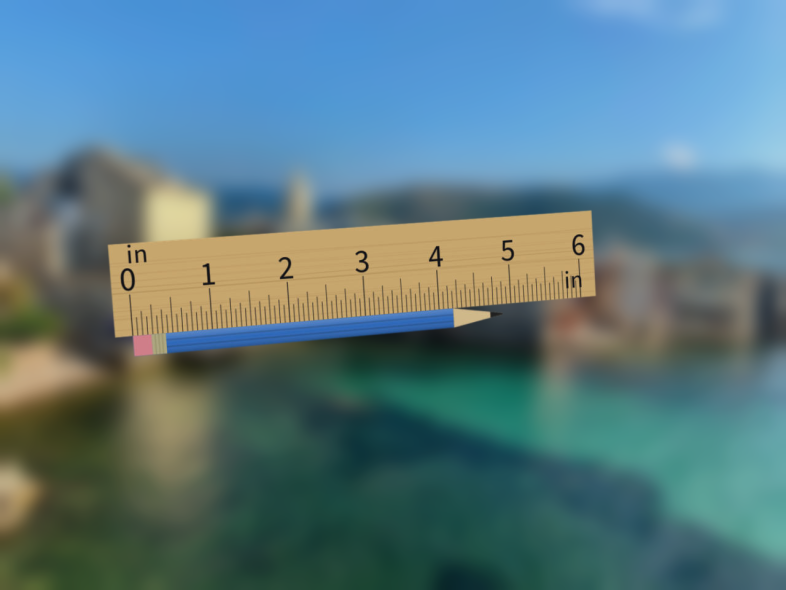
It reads 4.875 in
